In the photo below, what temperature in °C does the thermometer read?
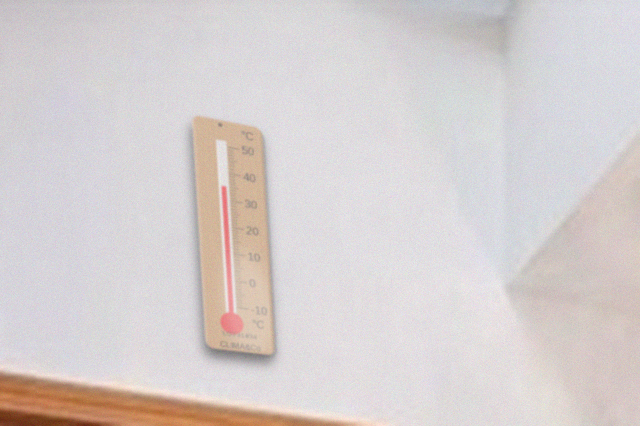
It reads 35 °C
